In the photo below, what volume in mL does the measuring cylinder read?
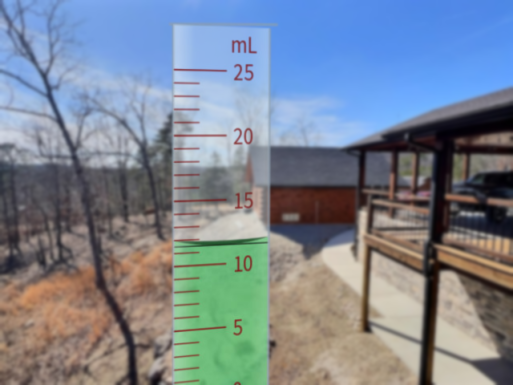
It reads 11.5 mL
